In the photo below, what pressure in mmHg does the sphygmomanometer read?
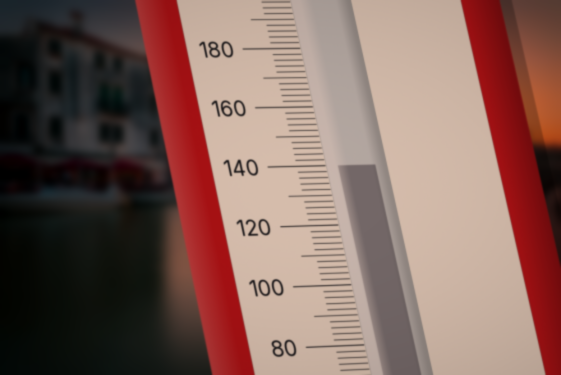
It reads 140 mmHg
